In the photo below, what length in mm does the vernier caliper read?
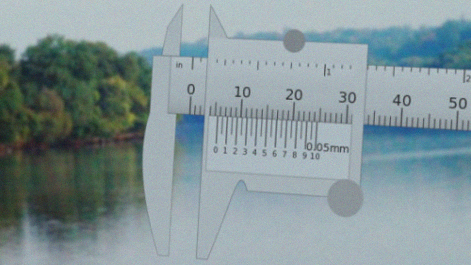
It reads 5.5 mm
